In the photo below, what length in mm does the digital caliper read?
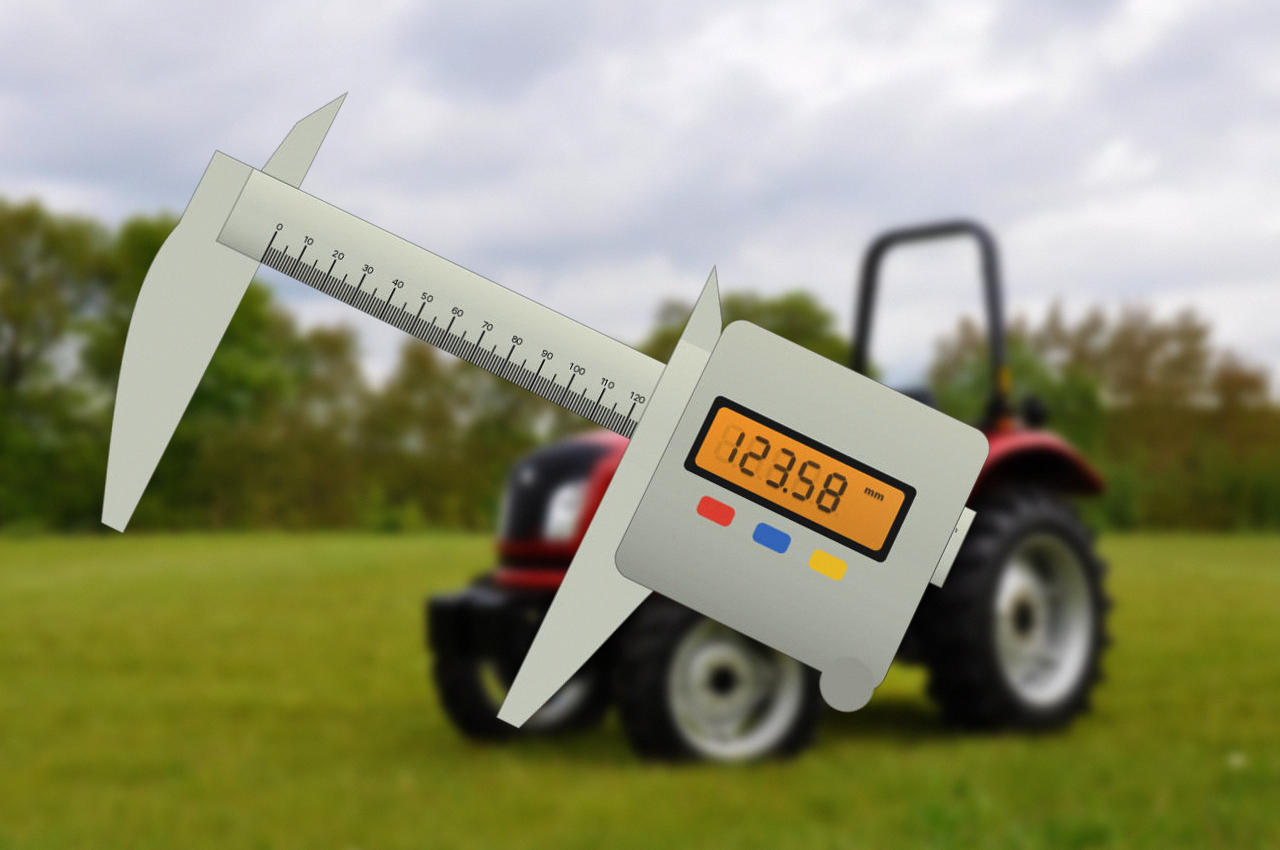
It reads 123.58 mm
